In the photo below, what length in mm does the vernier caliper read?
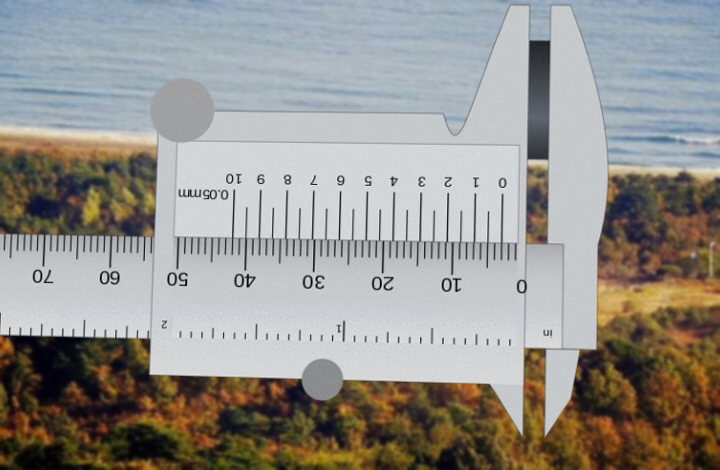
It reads 3.0 mm
